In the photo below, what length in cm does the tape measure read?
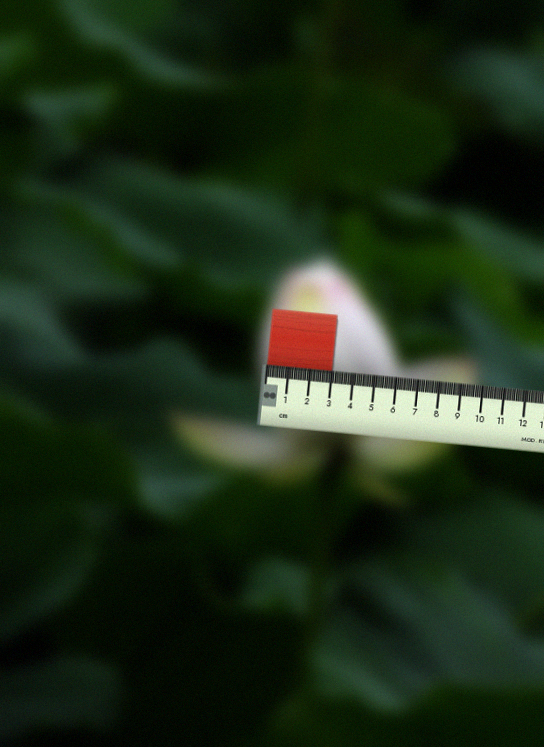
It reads 3 cm
